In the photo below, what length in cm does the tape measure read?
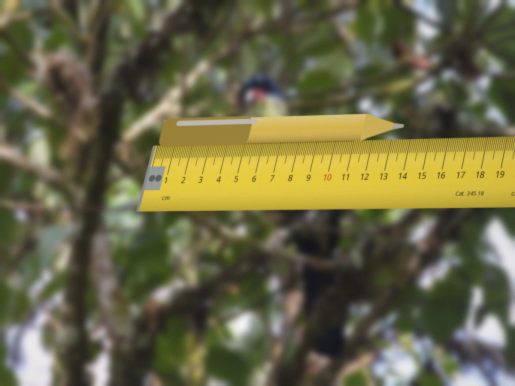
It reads 13.5 cm
